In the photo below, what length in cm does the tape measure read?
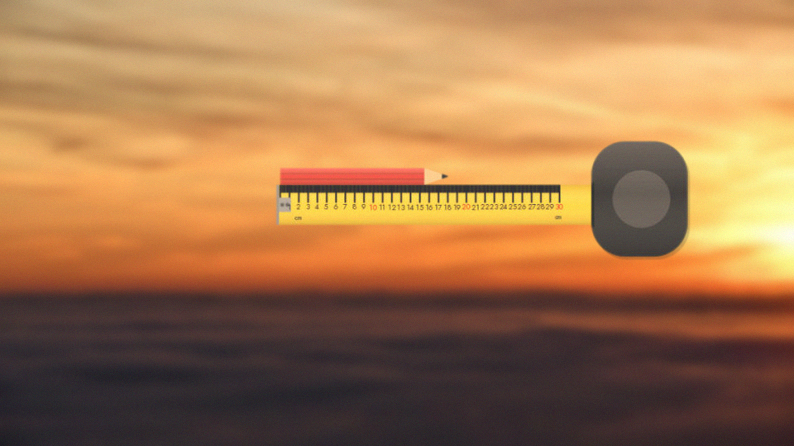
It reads 18 cm
